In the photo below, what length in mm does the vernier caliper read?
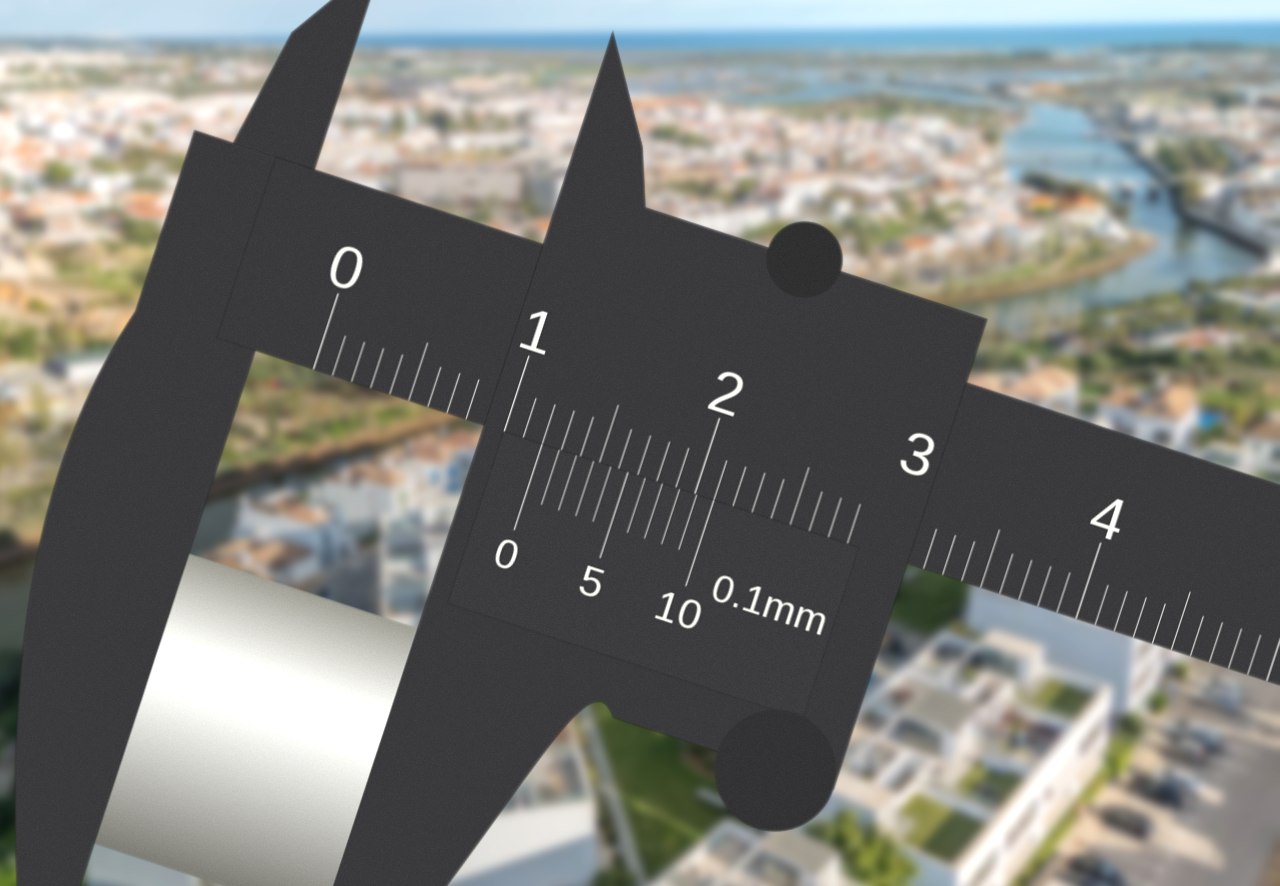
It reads 12.0 mm
